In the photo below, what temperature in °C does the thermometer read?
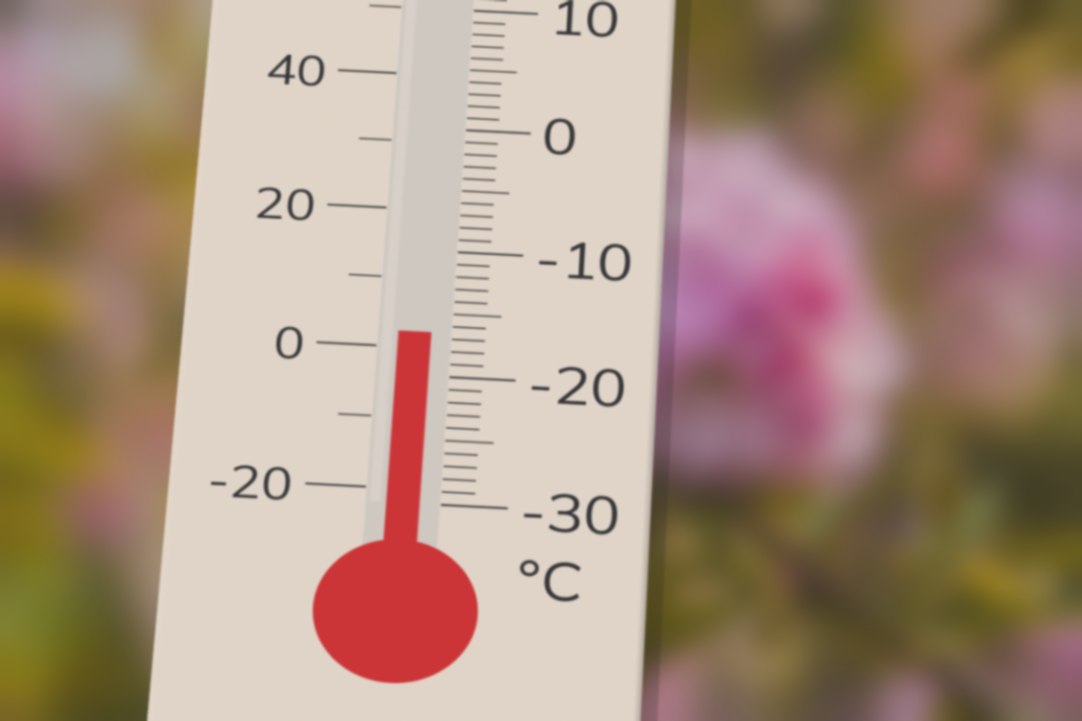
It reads -16.5 °C
